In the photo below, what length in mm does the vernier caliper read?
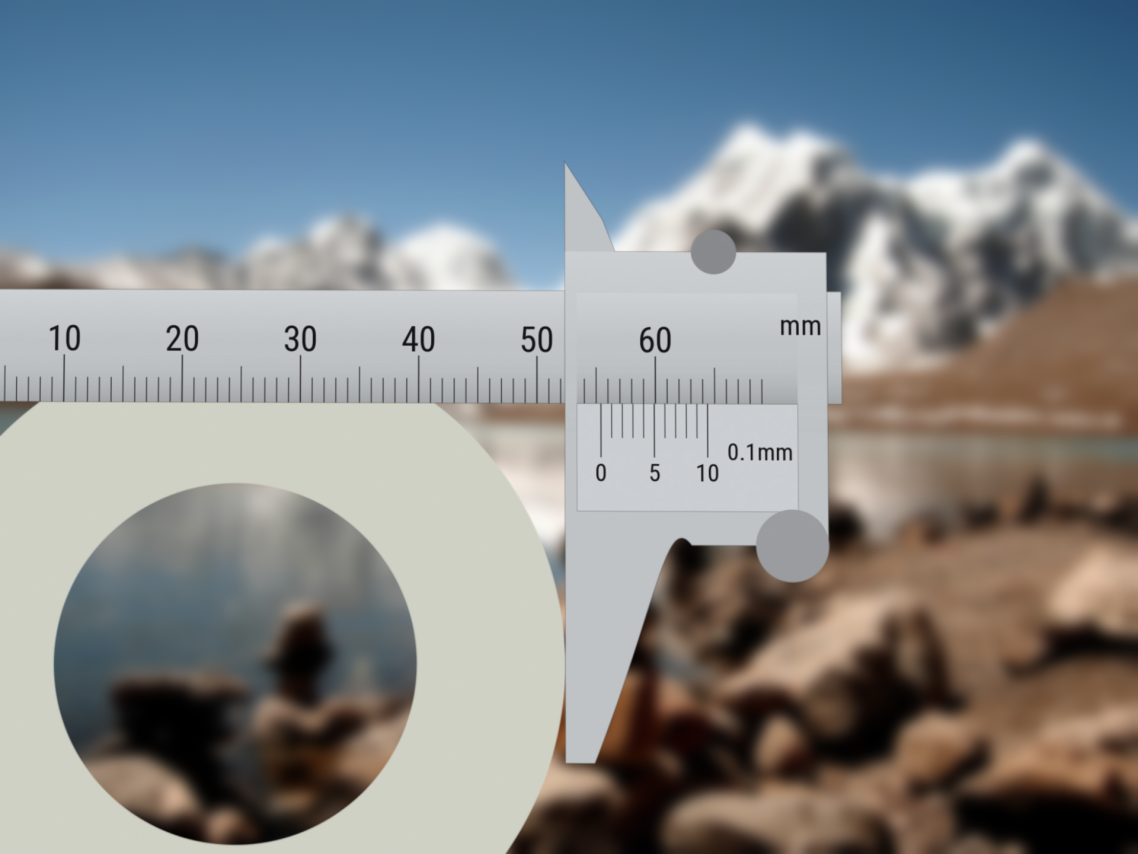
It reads 55.4 mm
